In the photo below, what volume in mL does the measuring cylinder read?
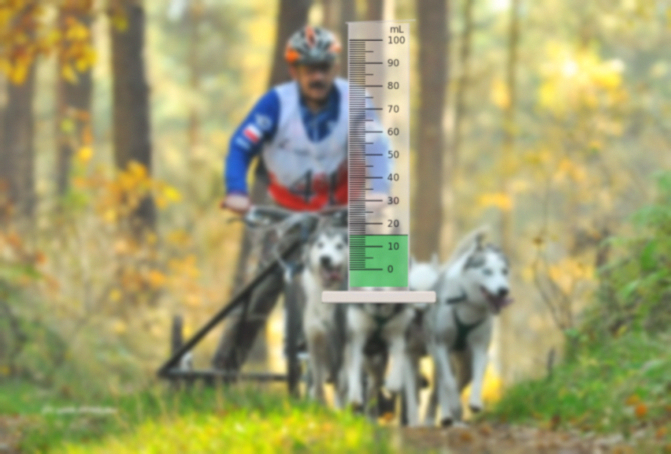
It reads 15 mL
